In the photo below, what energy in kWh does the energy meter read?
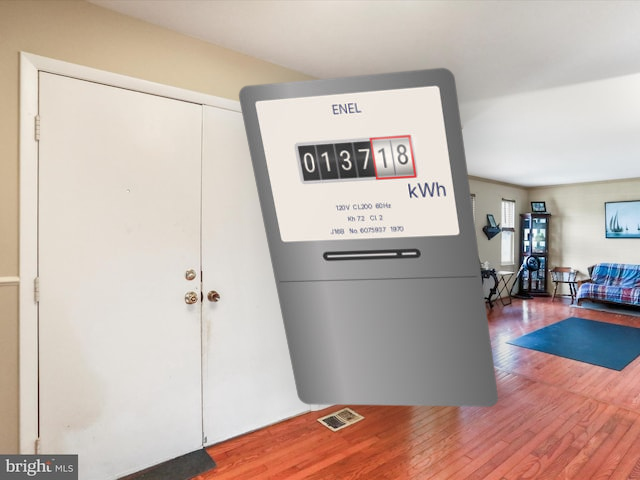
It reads 137.18 kWh
